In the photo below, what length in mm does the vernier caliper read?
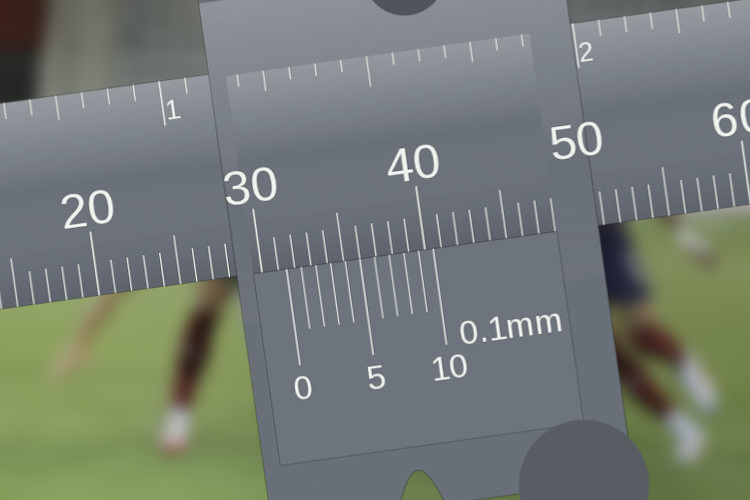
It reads 31.5 mm
